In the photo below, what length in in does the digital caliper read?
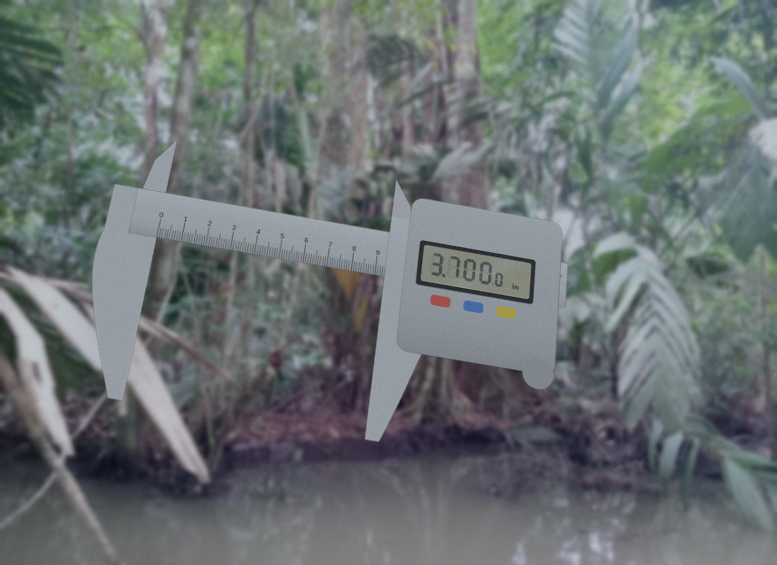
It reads 3.7000 in
